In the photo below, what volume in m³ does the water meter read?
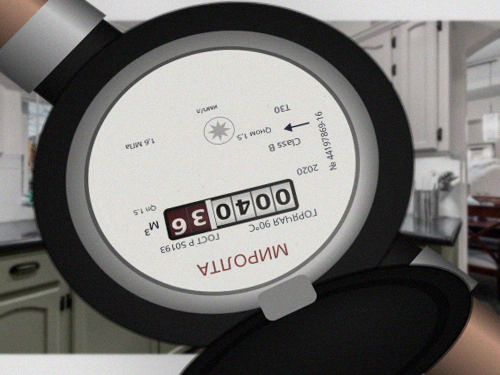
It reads 40.36 m³
